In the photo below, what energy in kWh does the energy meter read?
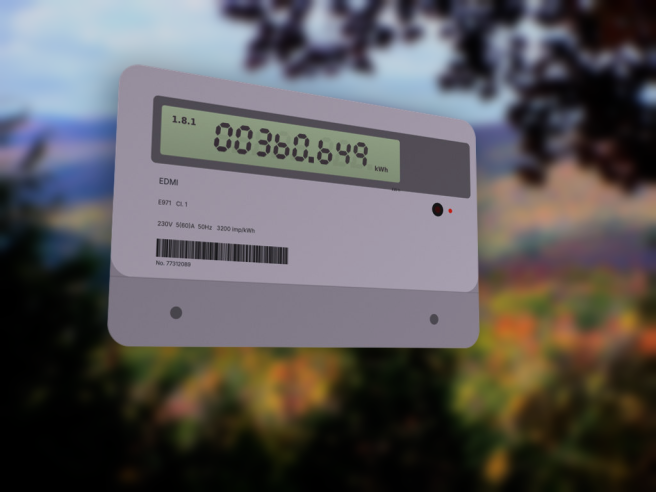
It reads 360.649 kWh
